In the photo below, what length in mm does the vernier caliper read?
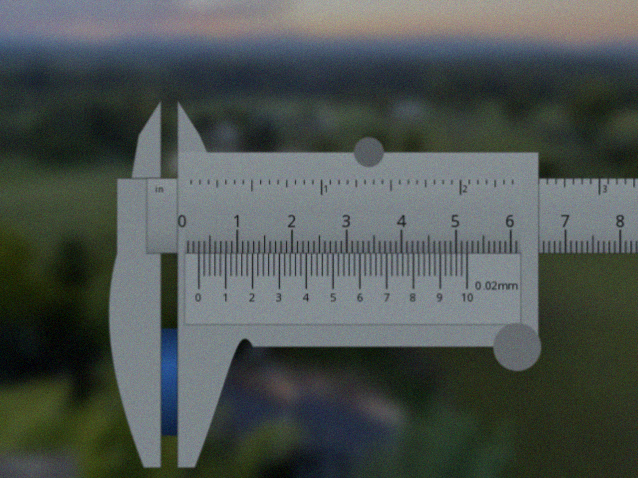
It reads 3.0 mm
